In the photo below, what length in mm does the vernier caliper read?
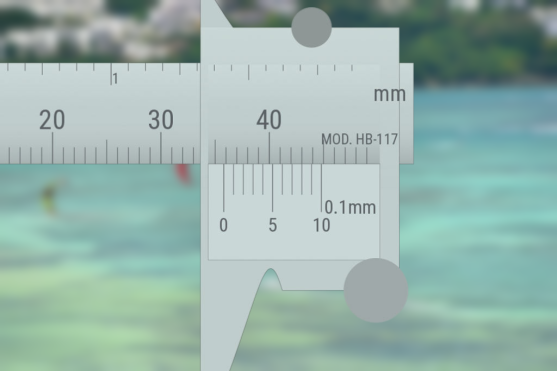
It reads 35.8 mm
